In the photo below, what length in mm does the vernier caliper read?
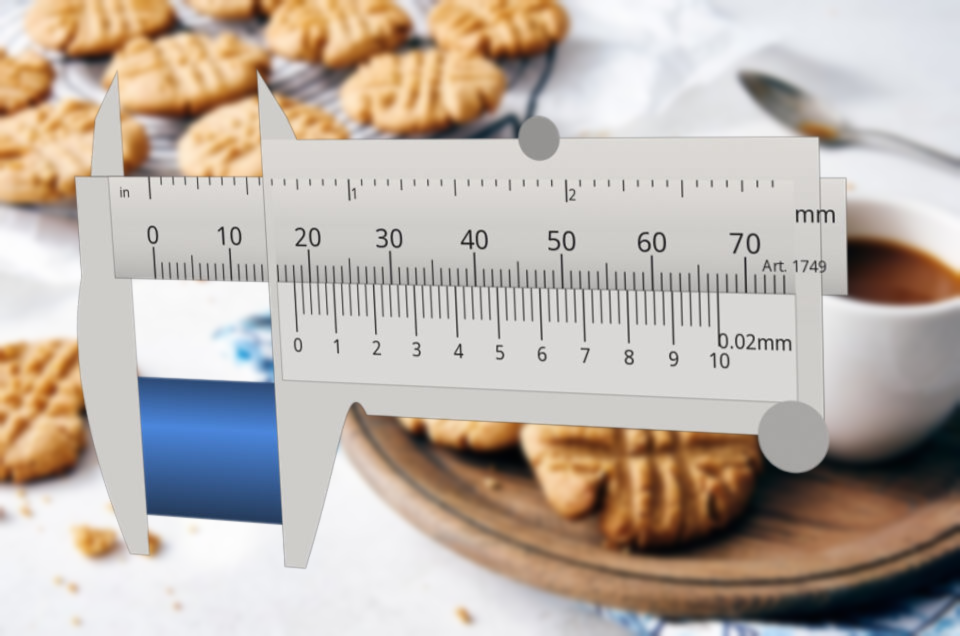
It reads 18.0 mm
